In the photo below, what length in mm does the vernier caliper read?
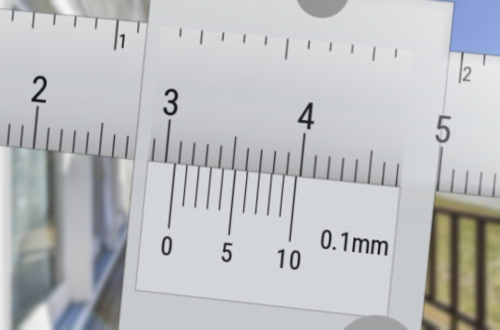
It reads 30.7 mm
